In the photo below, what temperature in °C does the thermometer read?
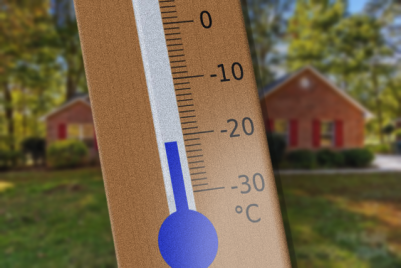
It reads -21 °C
